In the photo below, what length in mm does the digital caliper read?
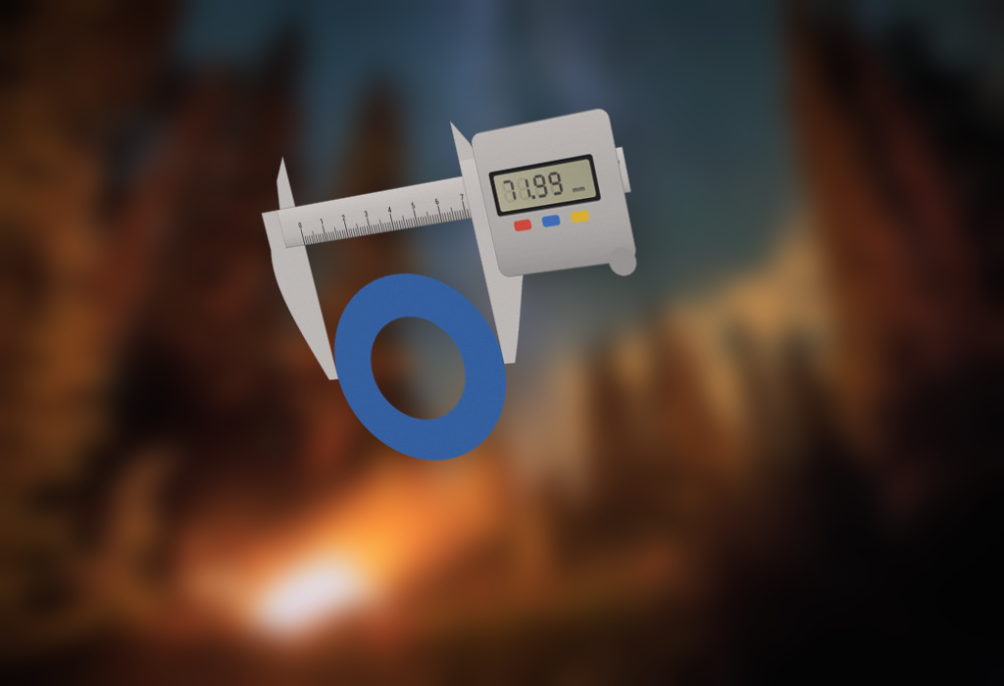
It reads 71.99 mm
